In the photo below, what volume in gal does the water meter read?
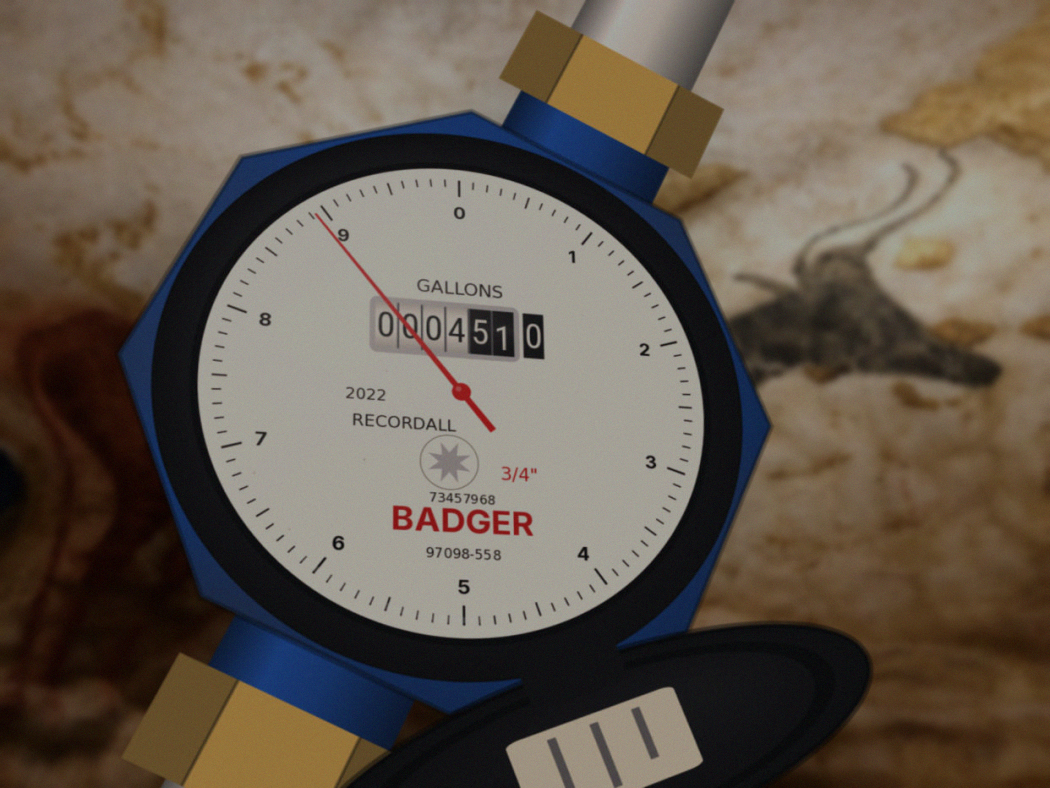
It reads 4508.9 gal
